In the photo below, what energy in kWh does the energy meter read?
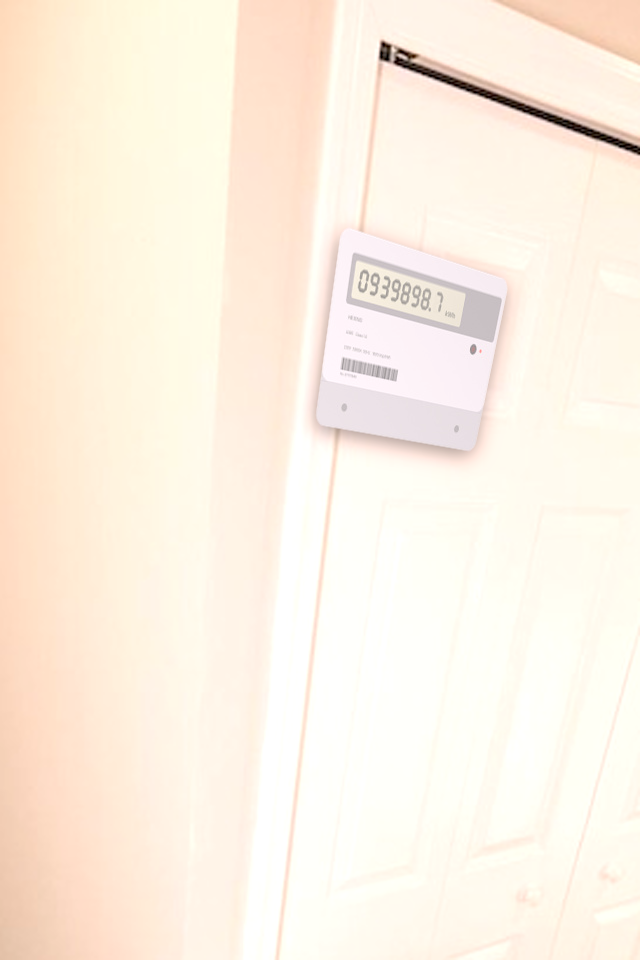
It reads 939898.7 kWh
